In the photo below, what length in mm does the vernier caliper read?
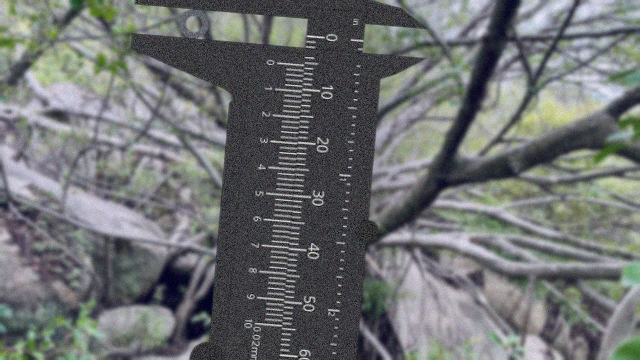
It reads 5.5 mm
